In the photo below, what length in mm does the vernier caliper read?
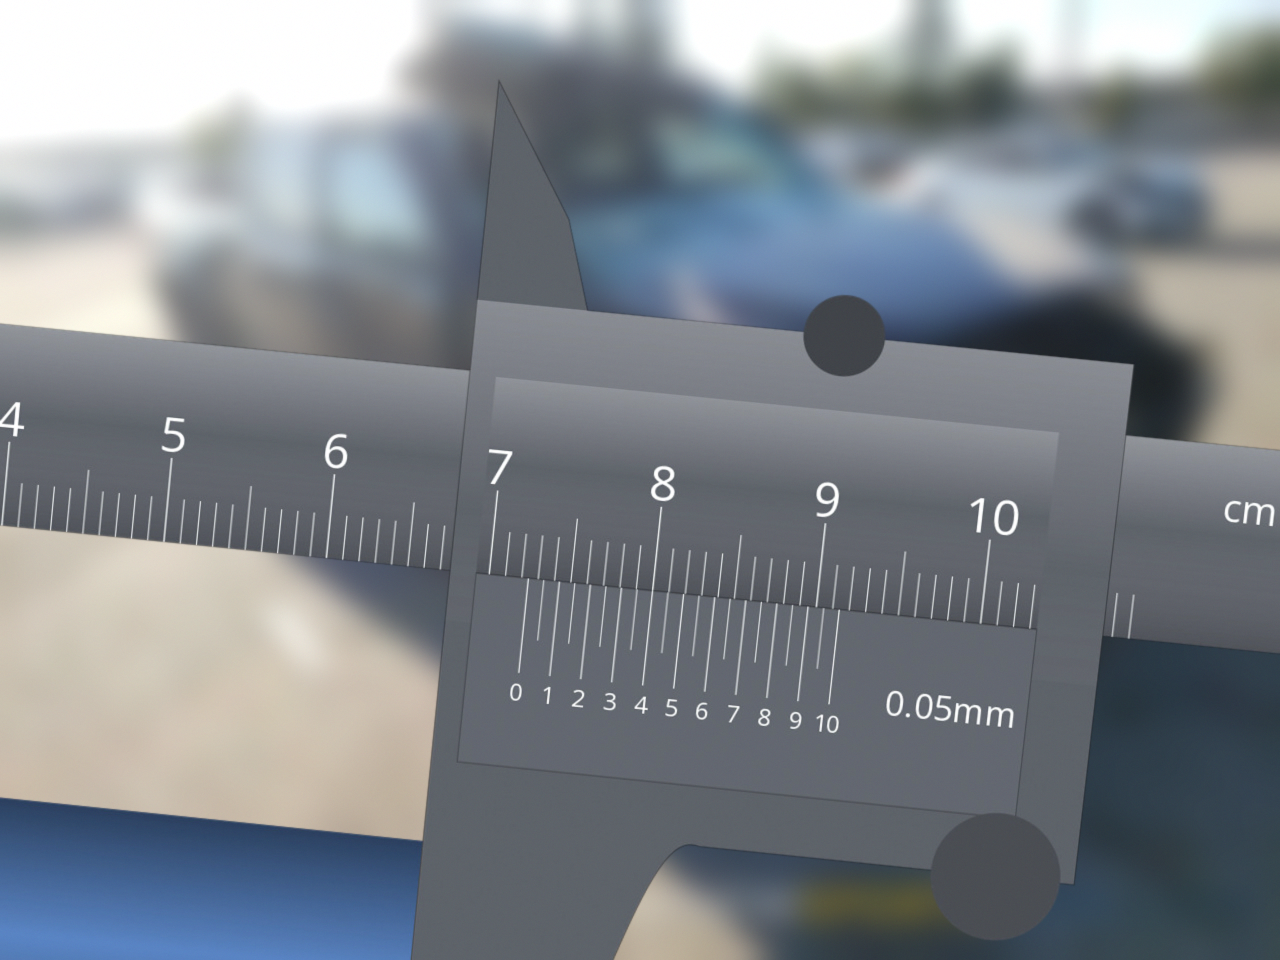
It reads 72.4 mm
